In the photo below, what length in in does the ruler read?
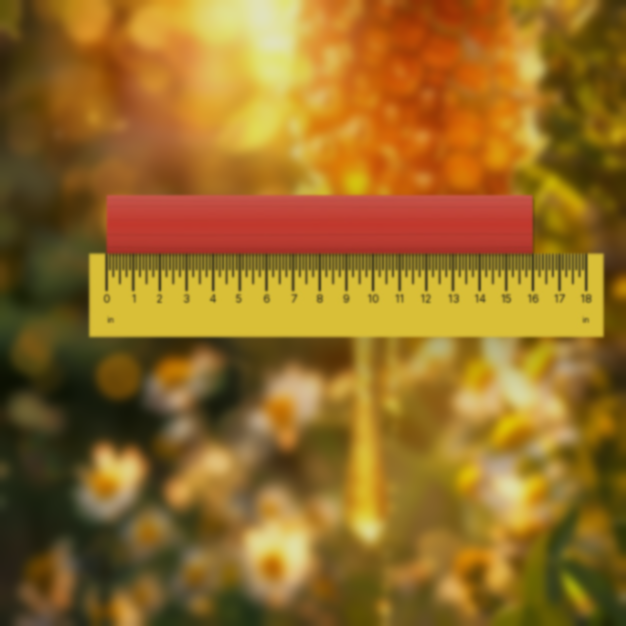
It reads 16 in
